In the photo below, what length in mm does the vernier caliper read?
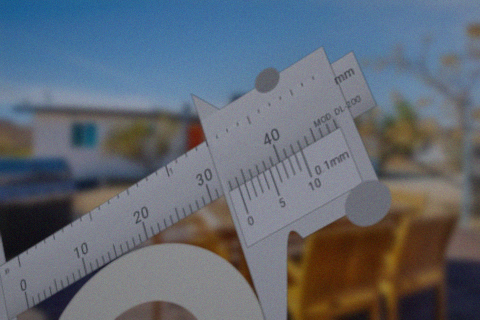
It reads 34.0 mm
